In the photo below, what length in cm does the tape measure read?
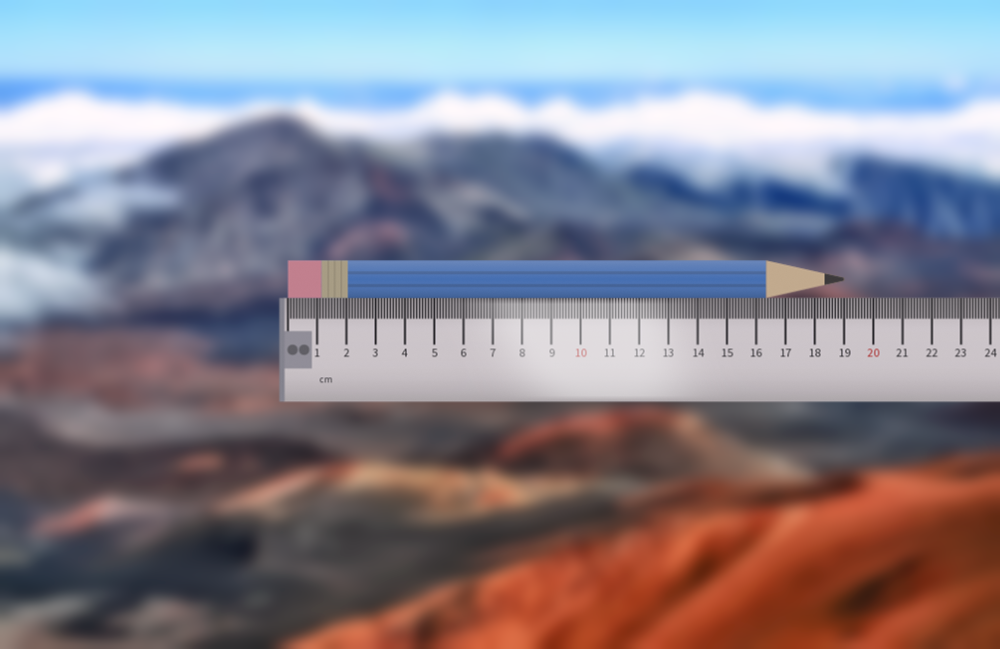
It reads 19 cm
